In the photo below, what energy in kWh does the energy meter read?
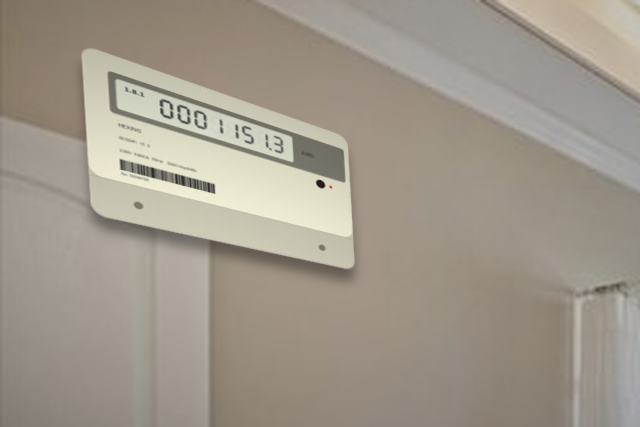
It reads 1151.3 kWh
